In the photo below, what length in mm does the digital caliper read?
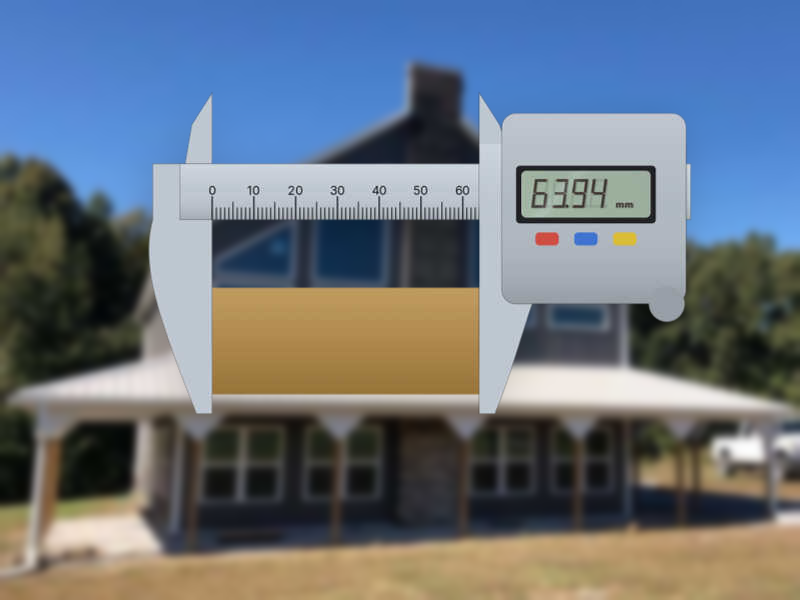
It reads 63.94 mm
